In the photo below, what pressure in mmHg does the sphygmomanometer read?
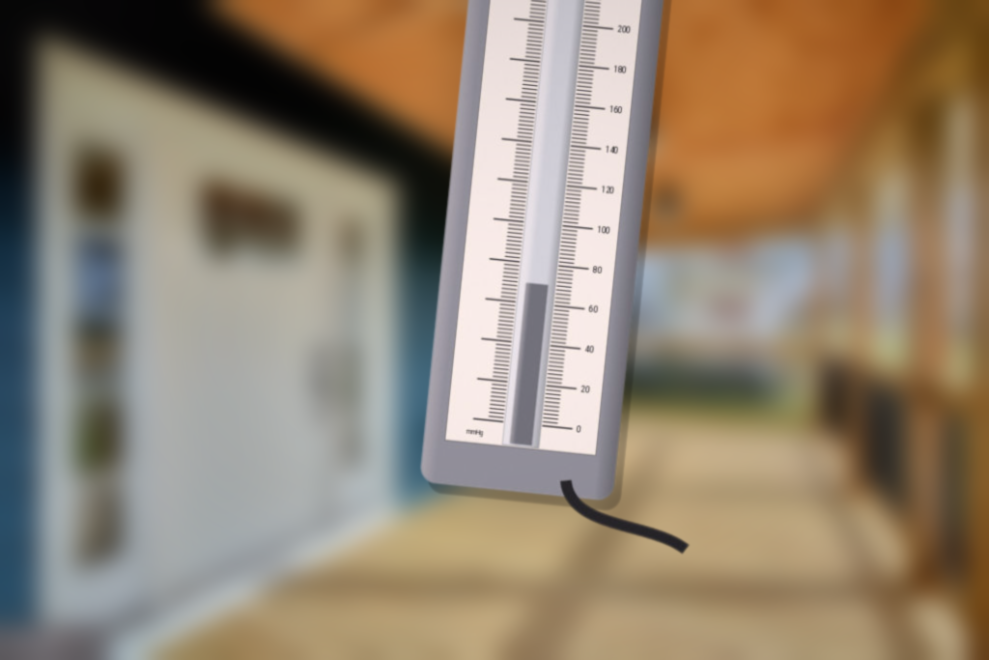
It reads 70 mmHg
